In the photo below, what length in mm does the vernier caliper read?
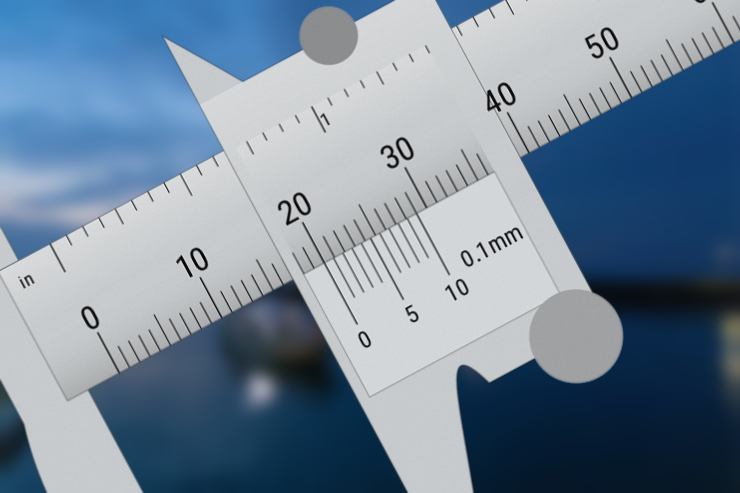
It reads 20.0 mm
